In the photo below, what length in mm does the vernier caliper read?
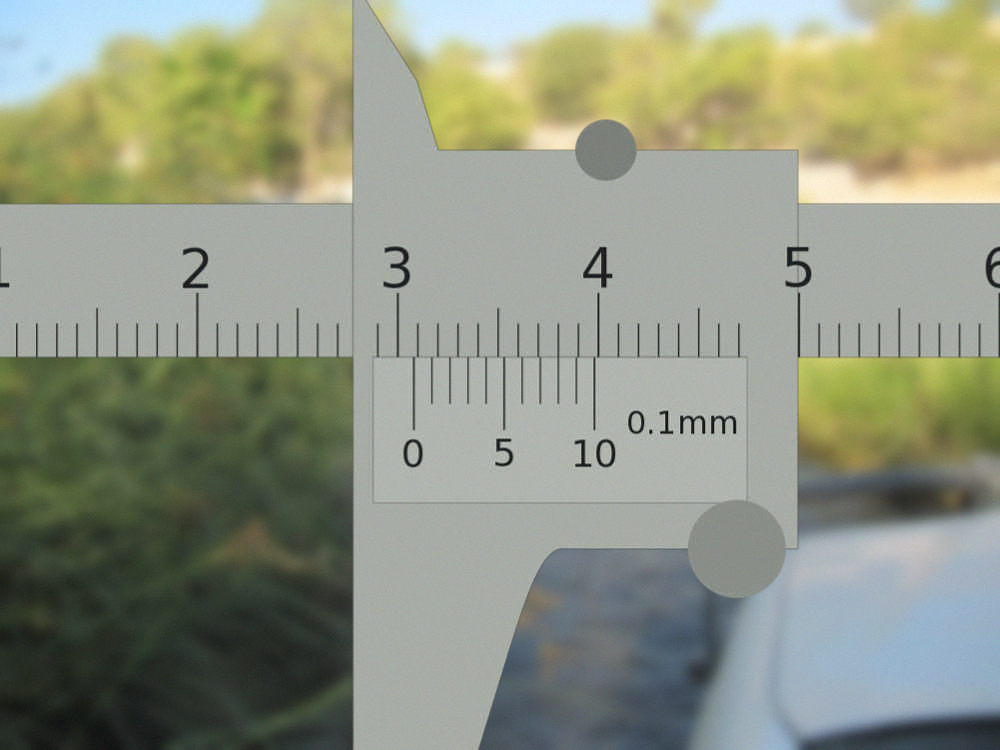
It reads 30.8 mm
